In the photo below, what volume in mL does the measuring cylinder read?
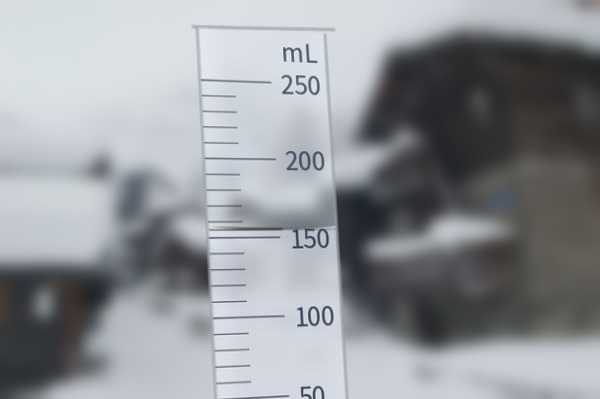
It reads 155 mL
